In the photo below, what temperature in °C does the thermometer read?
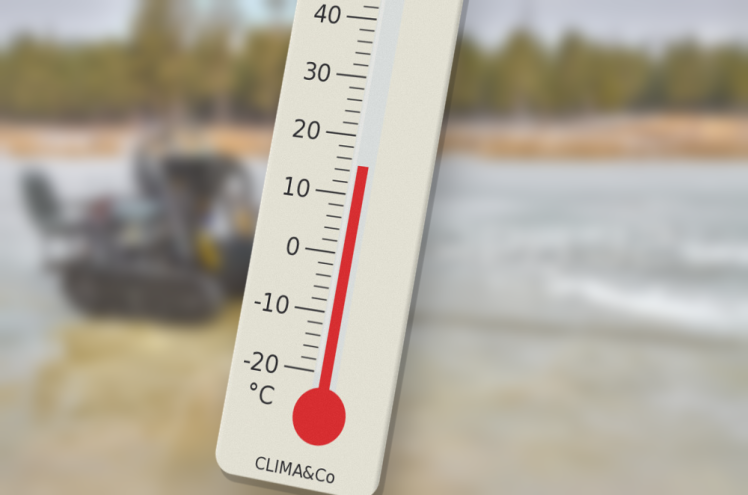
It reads 15 °C
